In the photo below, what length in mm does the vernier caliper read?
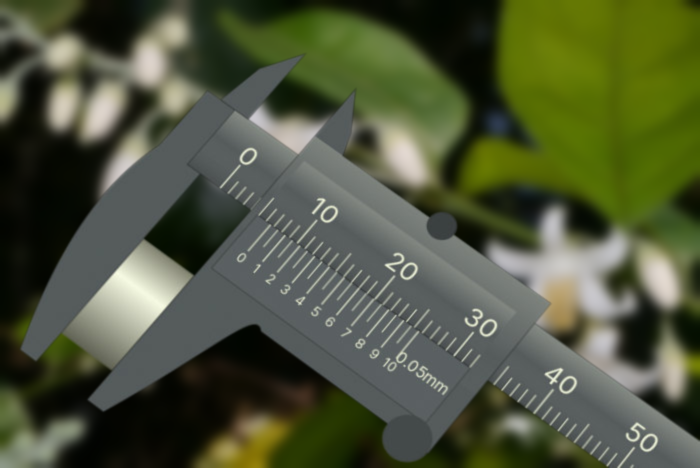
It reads 6.6 mm
